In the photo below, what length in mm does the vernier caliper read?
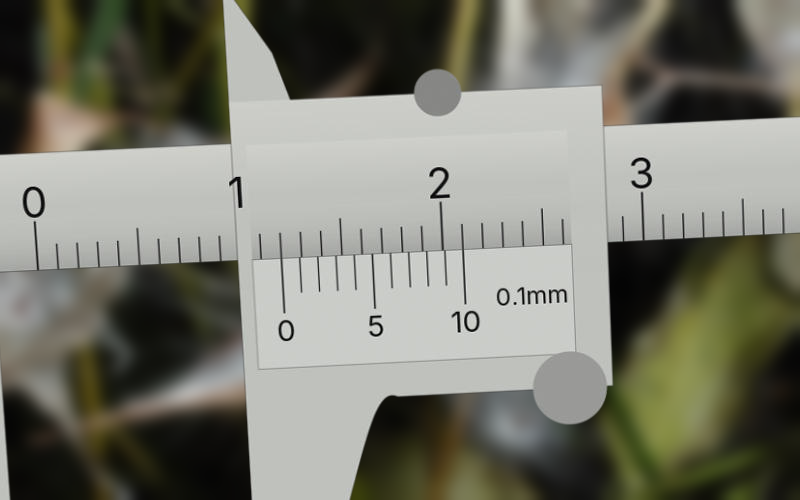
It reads 12.0 mm
